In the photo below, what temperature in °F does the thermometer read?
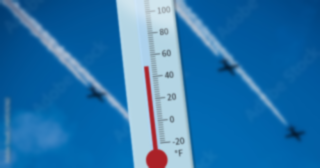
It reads 50 °F
